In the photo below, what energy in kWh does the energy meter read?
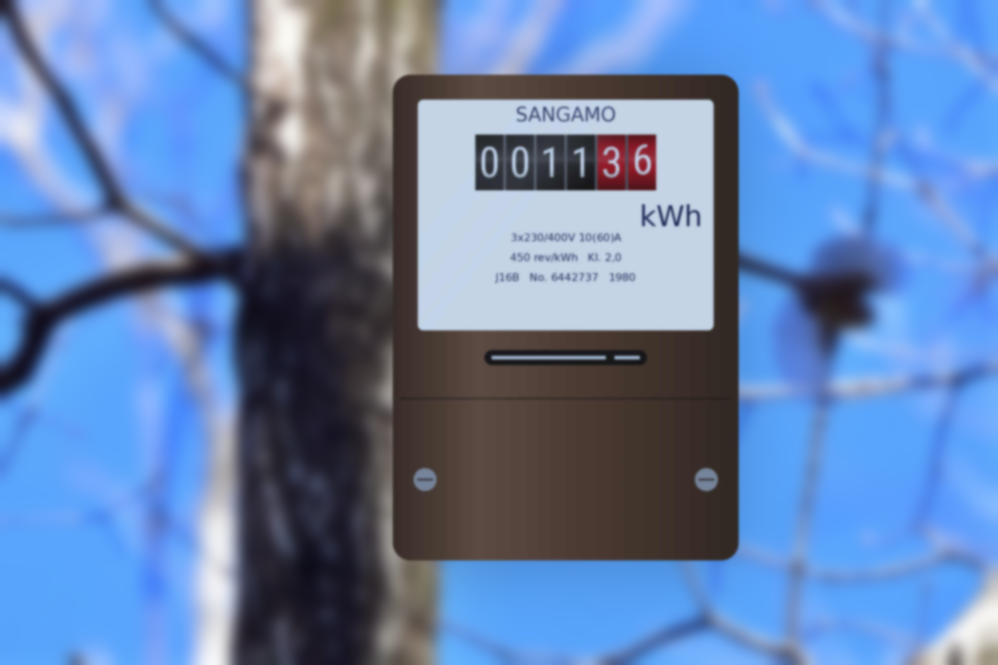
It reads 11.36 kWh
